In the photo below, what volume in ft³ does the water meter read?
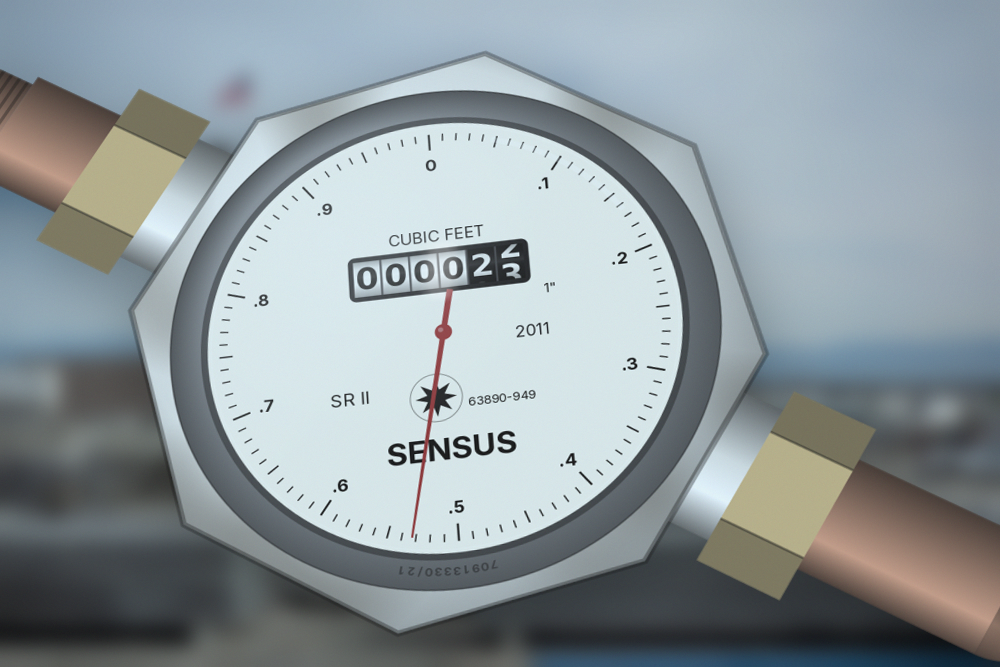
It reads 22.53 ft³
